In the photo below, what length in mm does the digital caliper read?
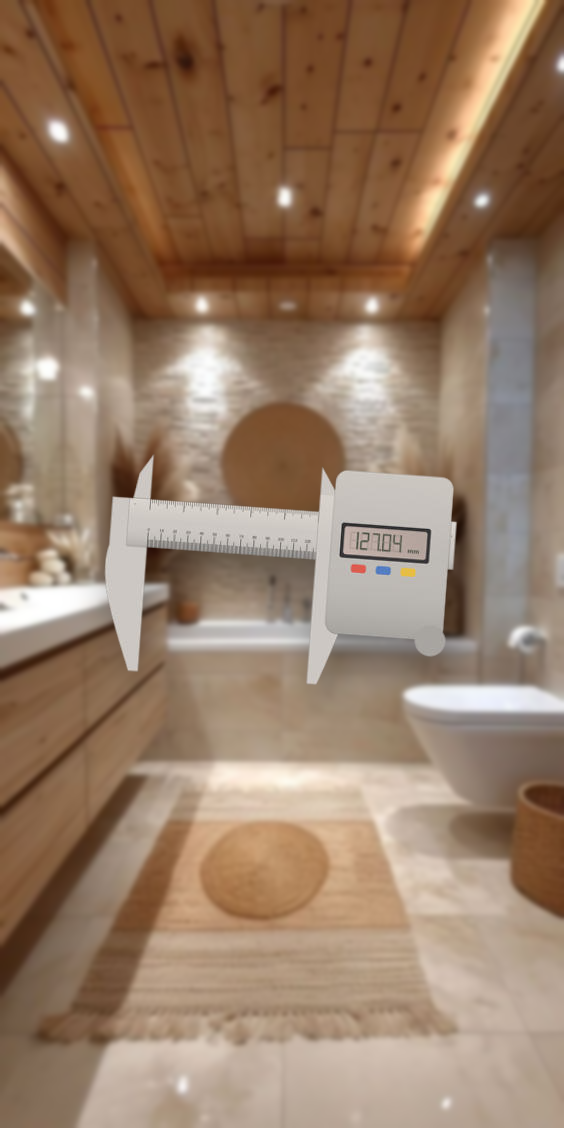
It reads 127.04 mm
